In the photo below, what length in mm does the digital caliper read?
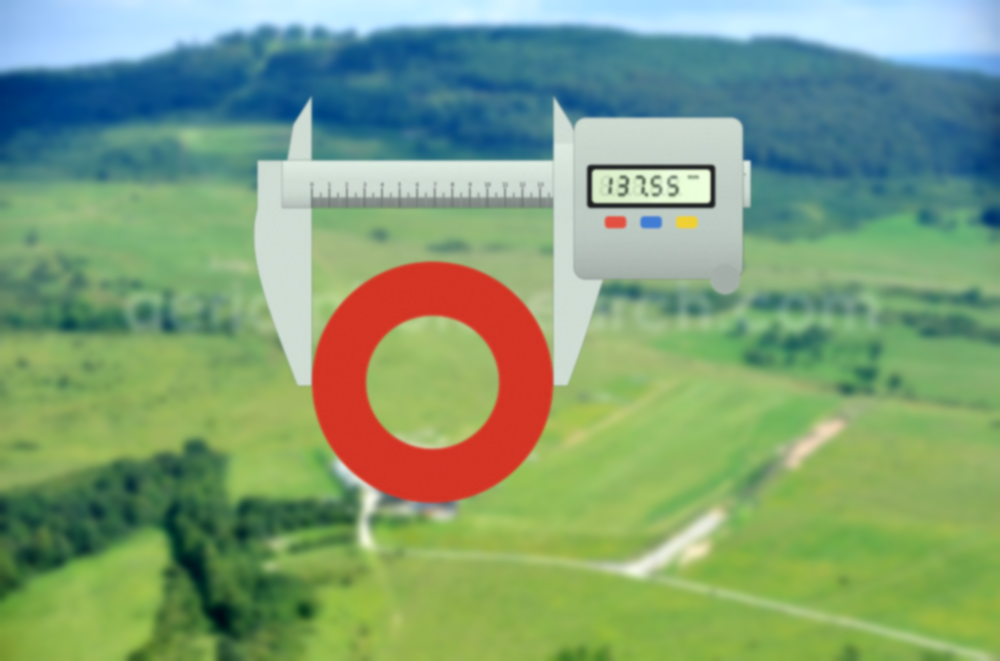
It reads 137.55 mm
